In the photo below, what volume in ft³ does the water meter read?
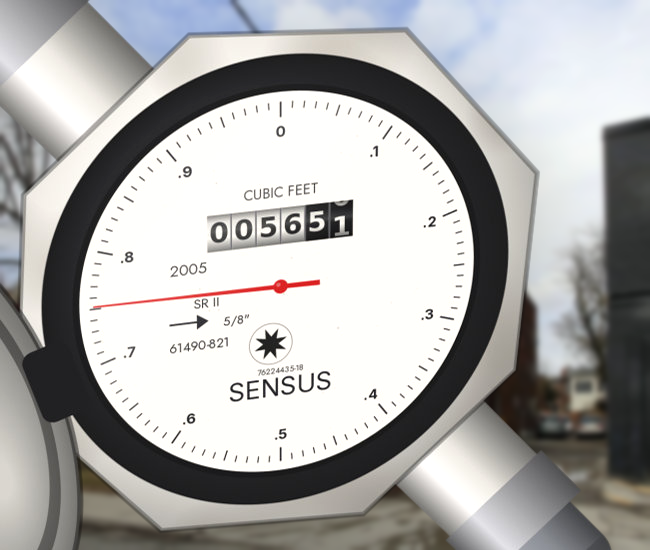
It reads 5650.75 ft³
